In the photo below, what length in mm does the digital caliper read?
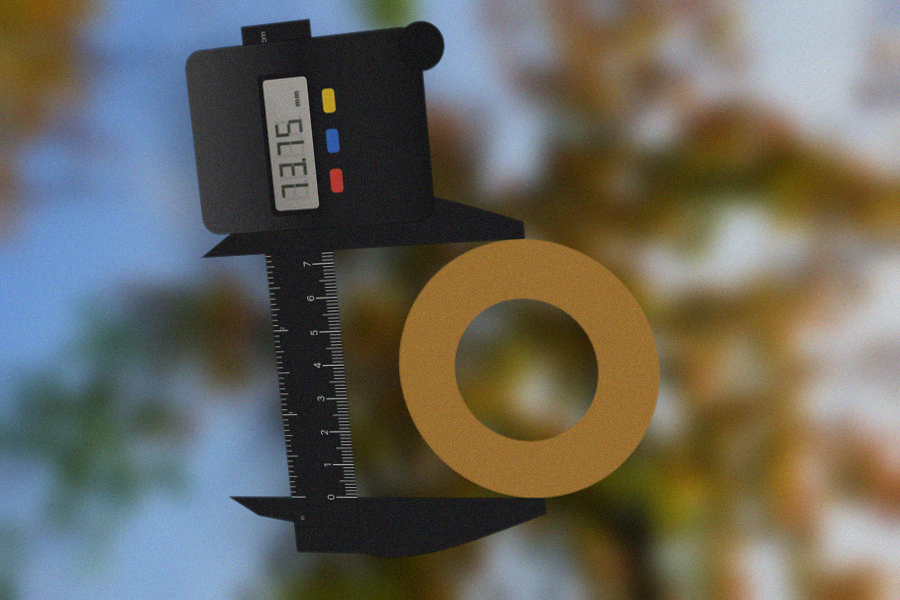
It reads 73.75 mm
